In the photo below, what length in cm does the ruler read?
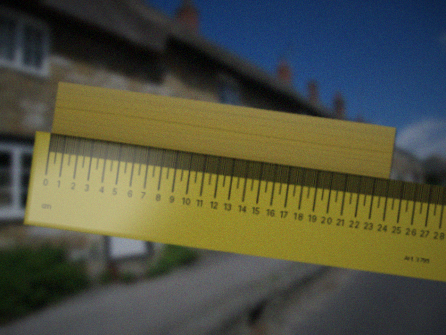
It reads 24 cm
